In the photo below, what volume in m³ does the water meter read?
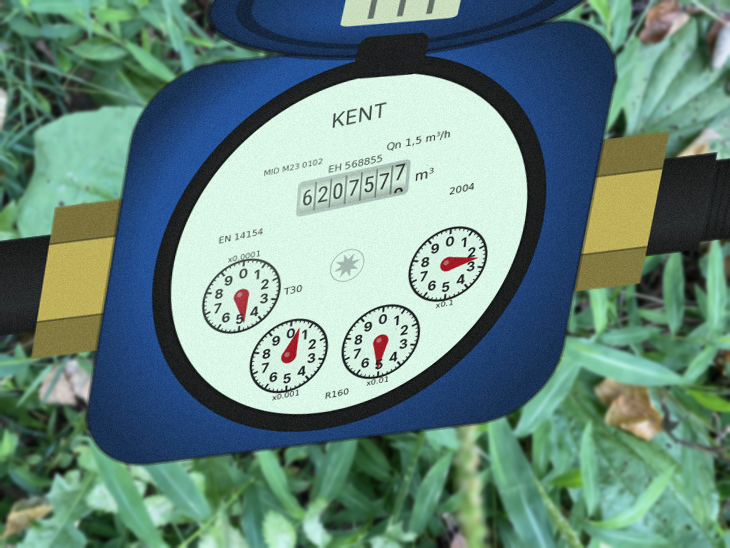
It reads 6207577.2504 m³
